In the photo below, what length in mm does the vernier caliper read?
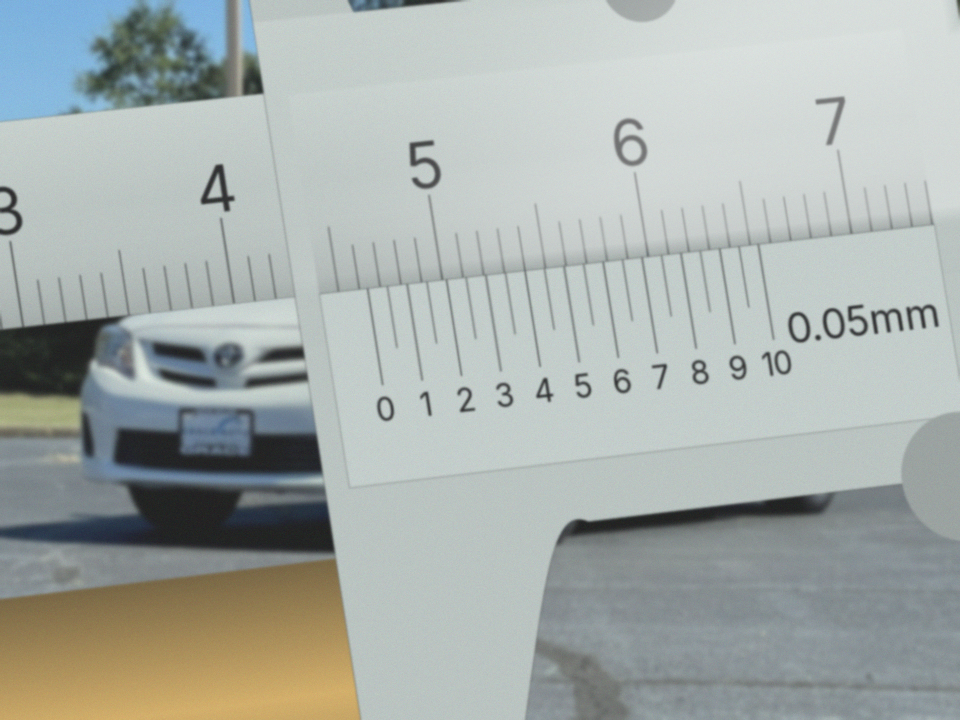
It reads 46.4 mm
